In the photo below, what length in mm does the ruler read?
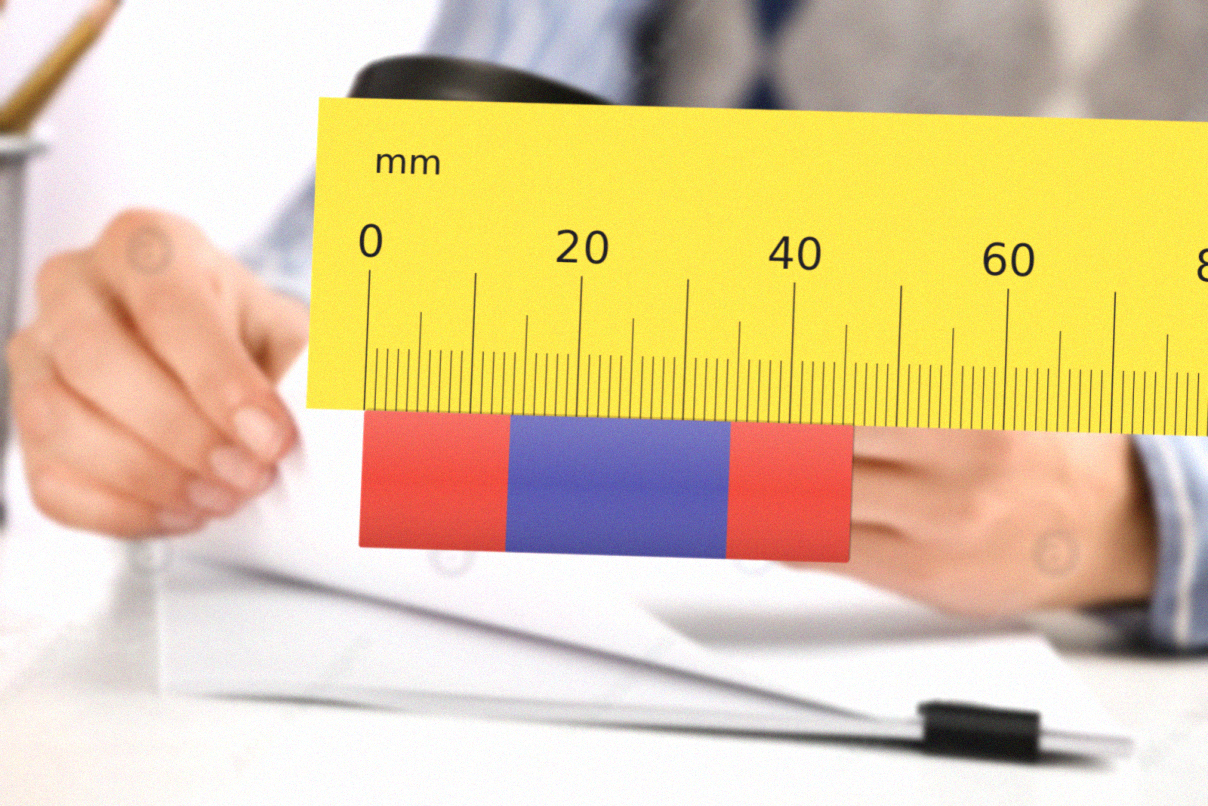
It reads 46 mm
